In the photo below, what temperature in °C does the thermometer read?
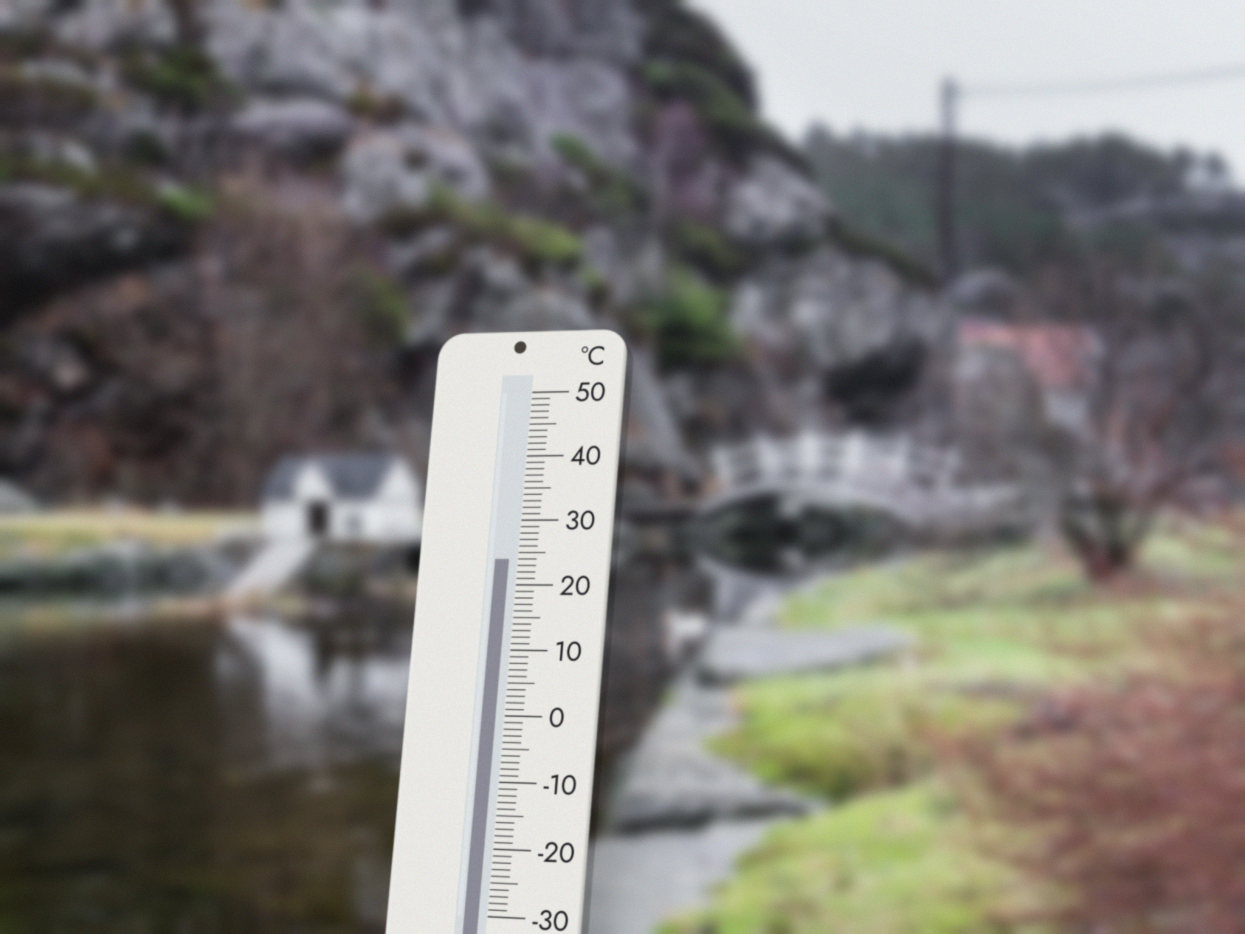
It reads 24 °C
